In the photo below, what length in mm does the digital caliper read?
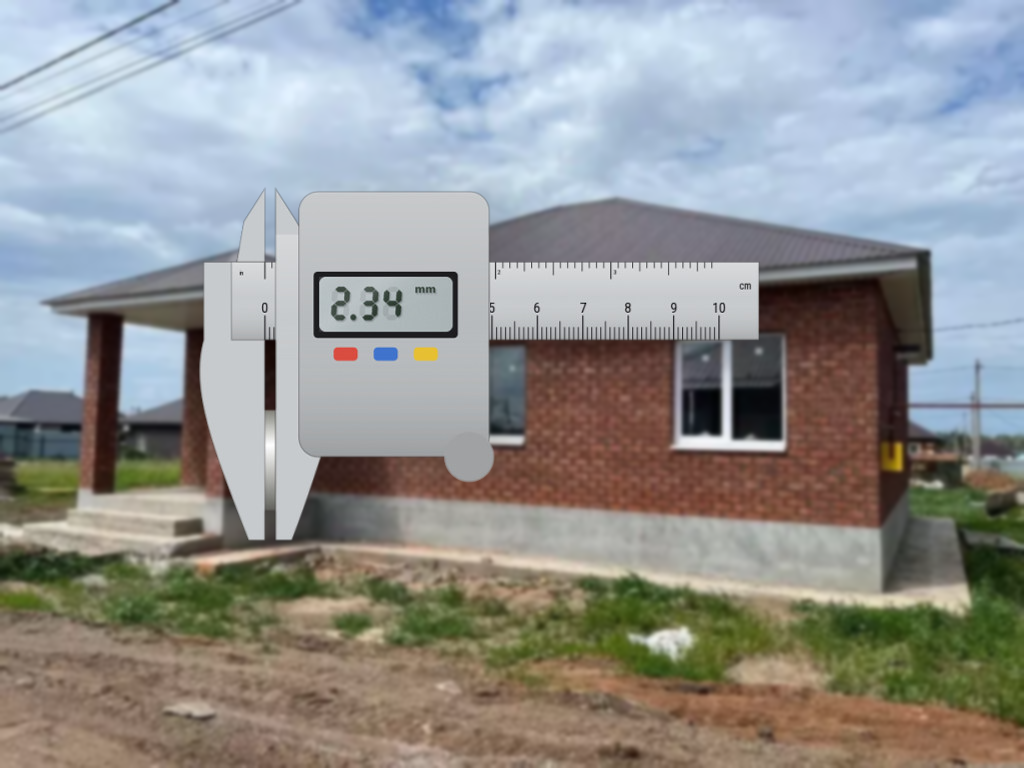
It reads 2.34 mm
